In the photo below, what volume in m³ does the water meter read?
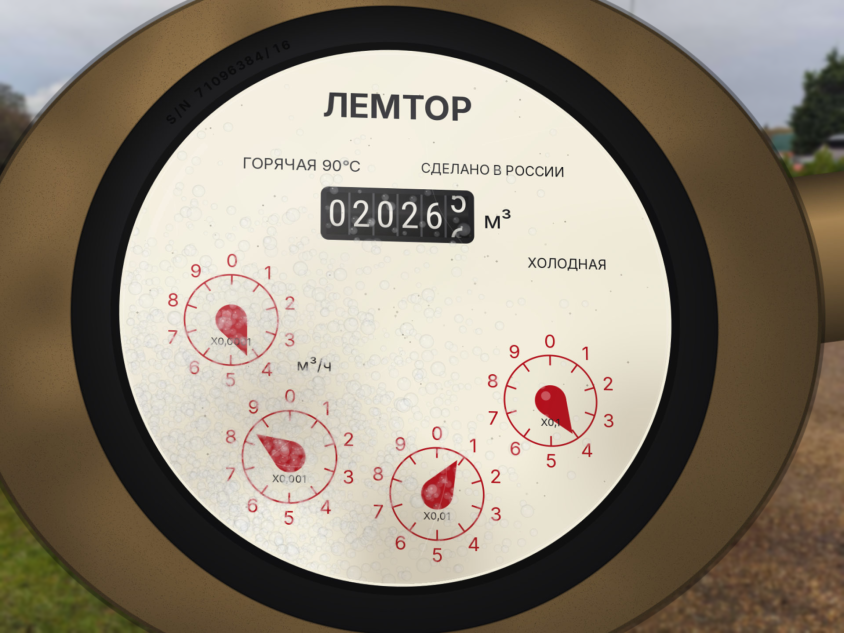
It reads 20265.4084 m³
